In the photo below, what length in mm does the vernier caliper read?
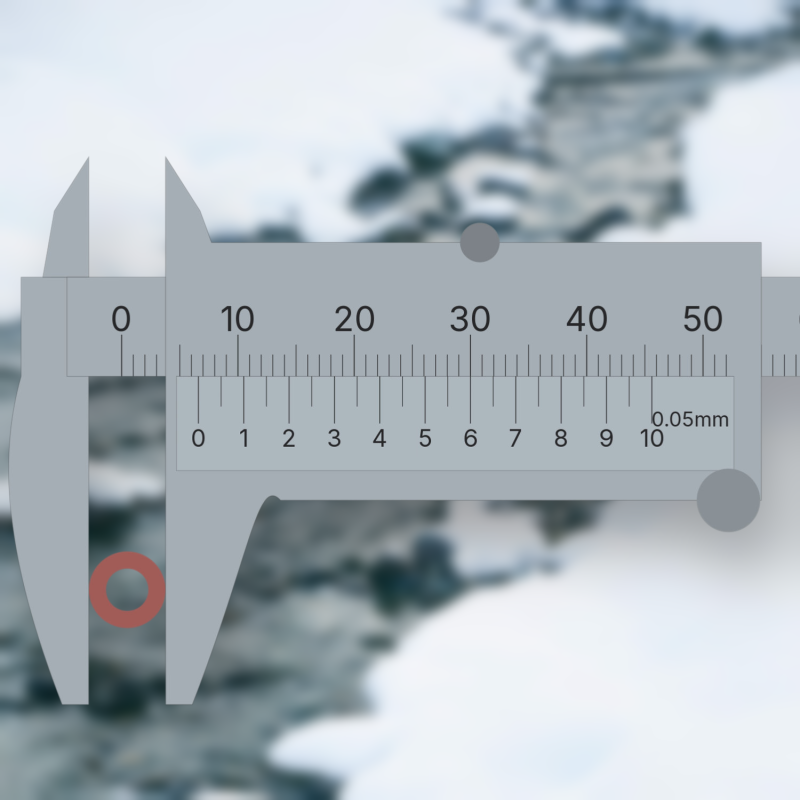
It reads 6.6 mm
